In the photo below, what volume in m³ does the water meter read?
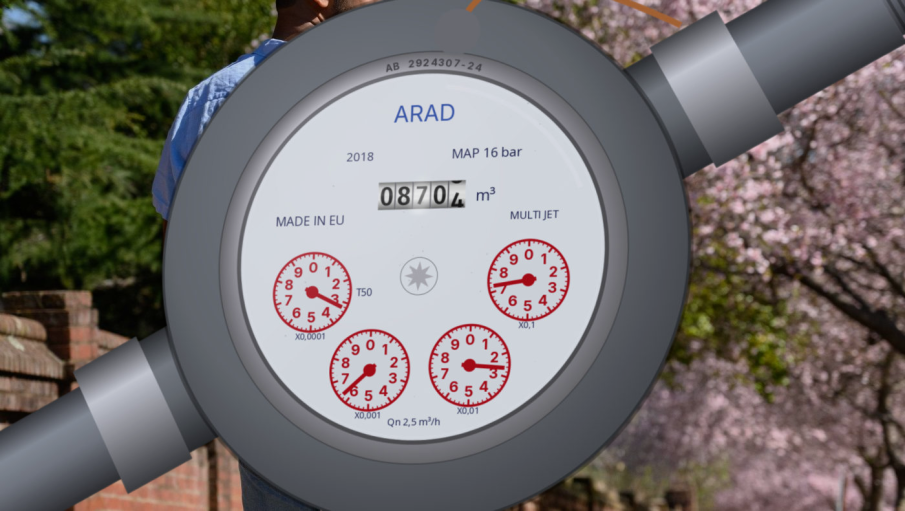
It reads 8703.7263 m³
